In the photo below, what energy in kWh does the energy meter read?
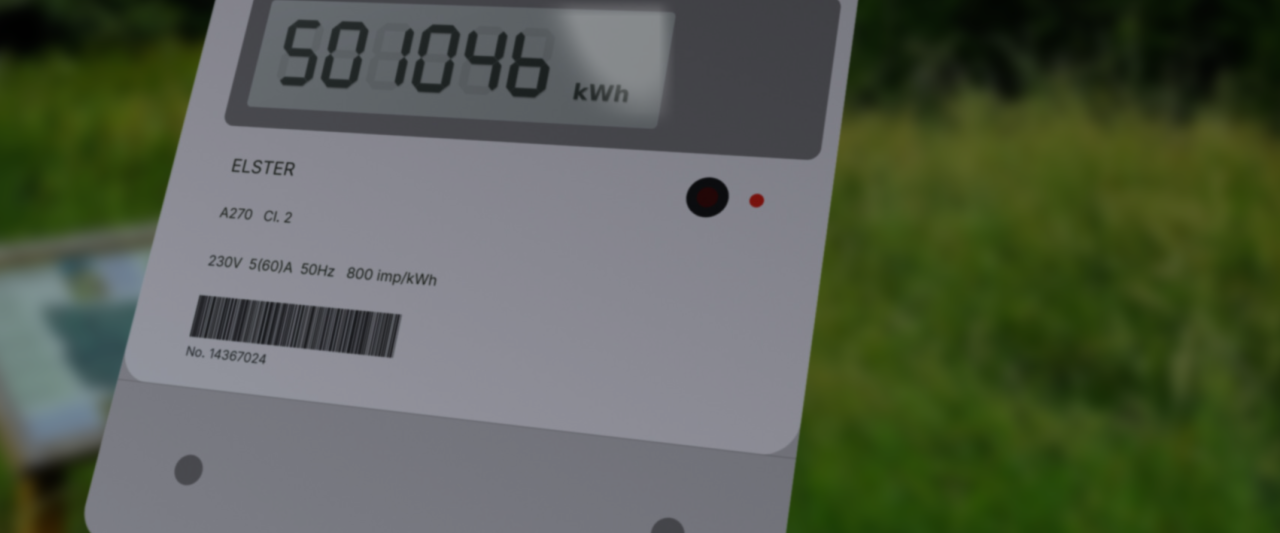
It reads 501046 kWh
